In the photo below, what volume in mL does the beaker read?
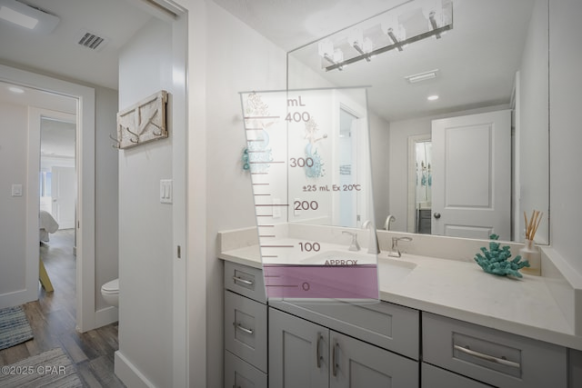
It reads 50 mL
